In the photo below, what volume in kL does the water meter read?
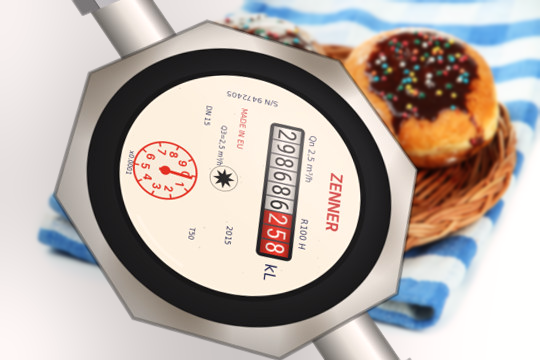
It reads 298686.2580 kL
